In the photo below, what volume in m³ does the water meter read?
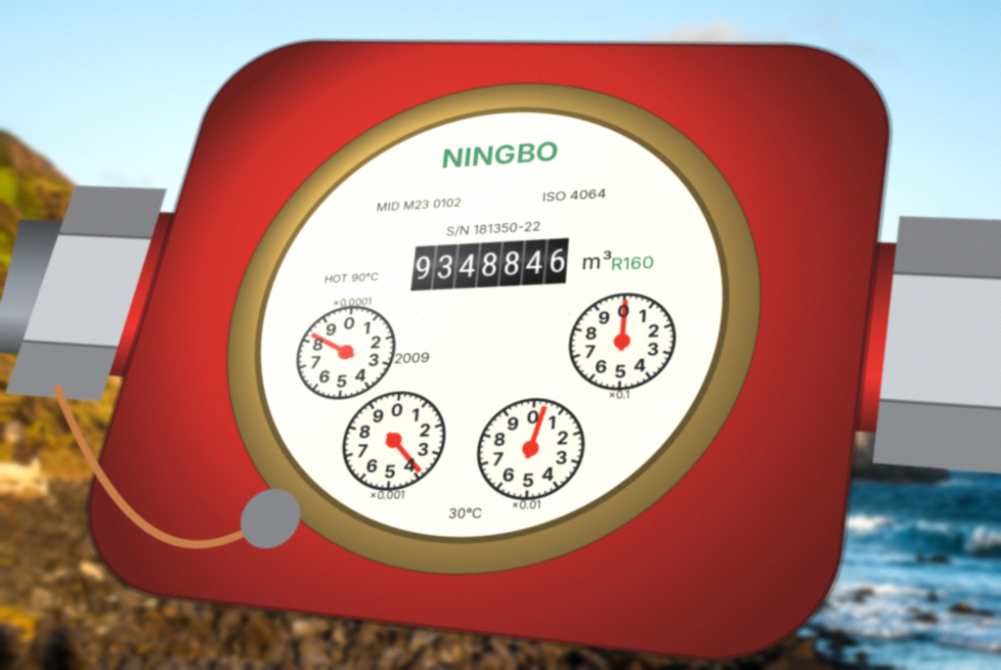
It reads 9348846.0038 m³
